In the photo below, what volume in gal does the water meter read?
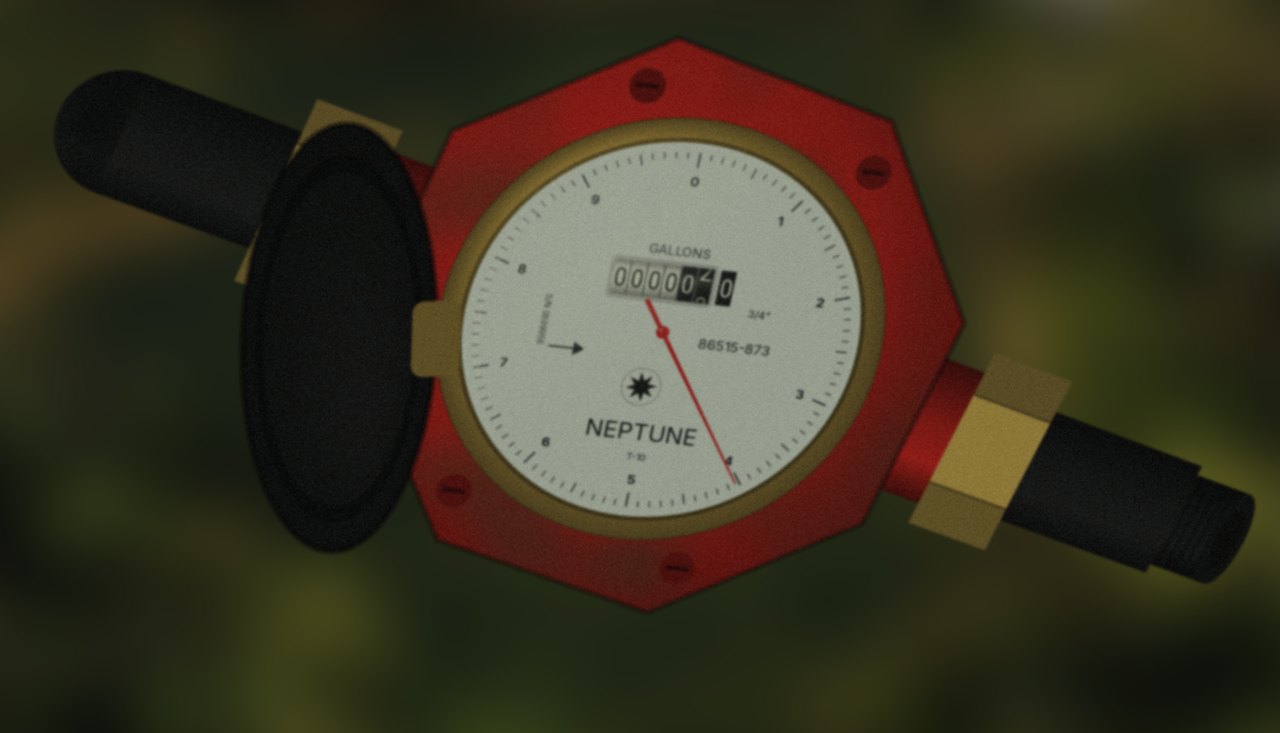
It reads 24.0 gal
